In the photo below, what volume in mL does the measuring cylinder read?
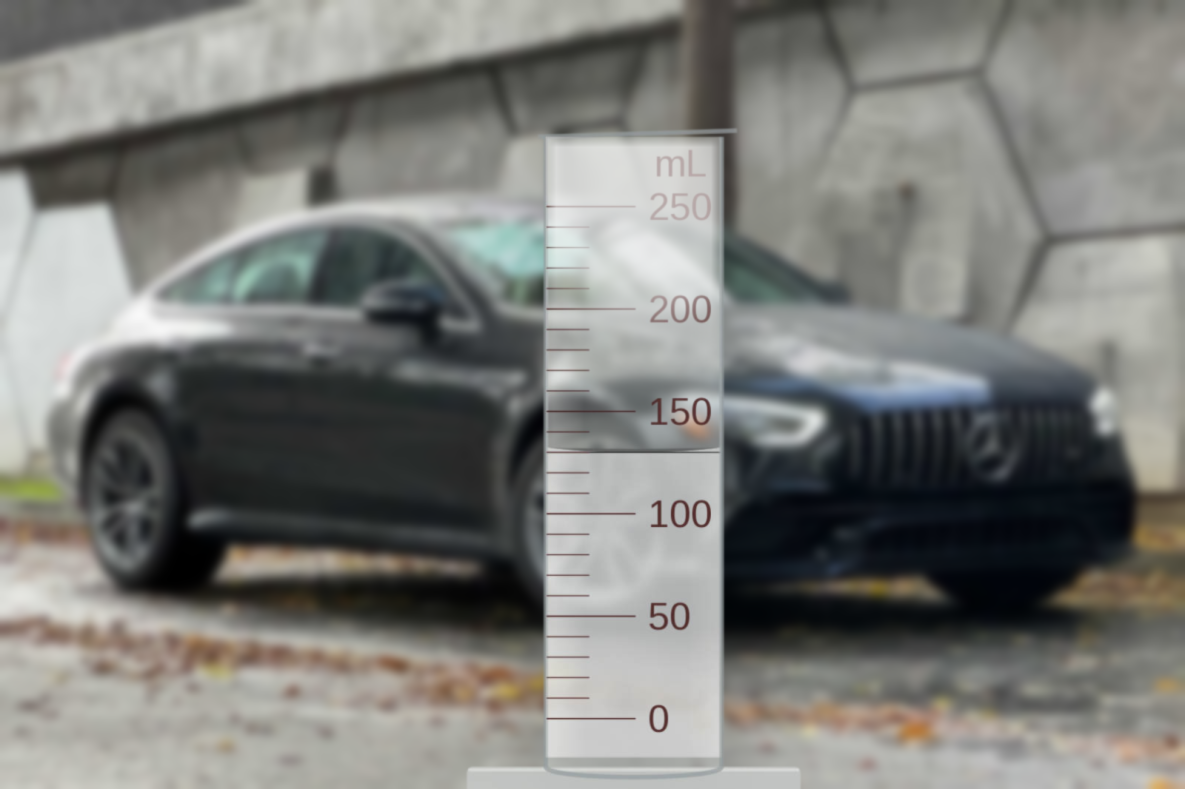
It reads 130 mL
